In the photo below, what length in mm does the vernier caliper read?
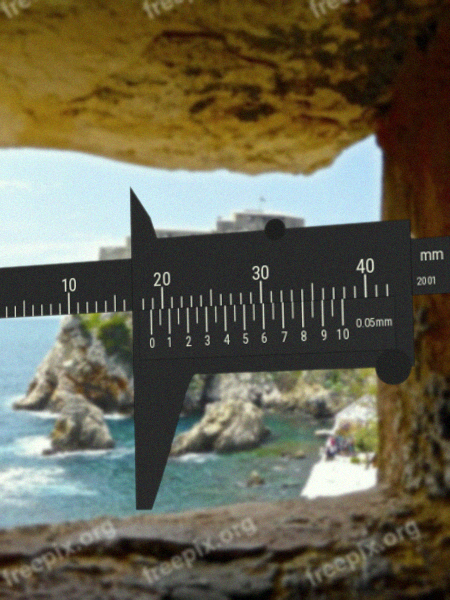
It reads 18.8 mm
